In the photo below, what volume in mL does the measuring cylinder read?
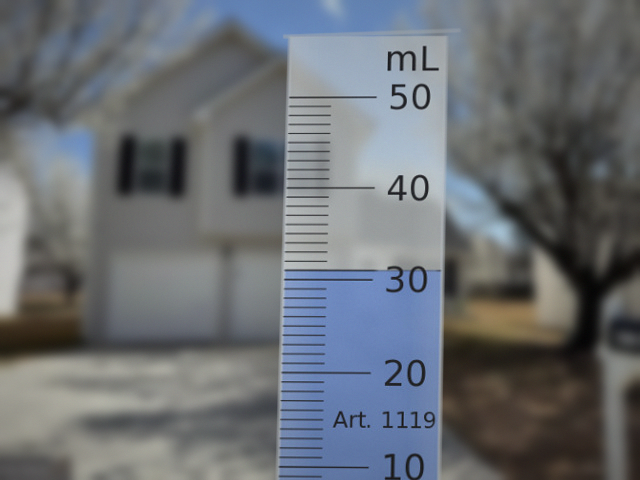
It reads 31 mL
